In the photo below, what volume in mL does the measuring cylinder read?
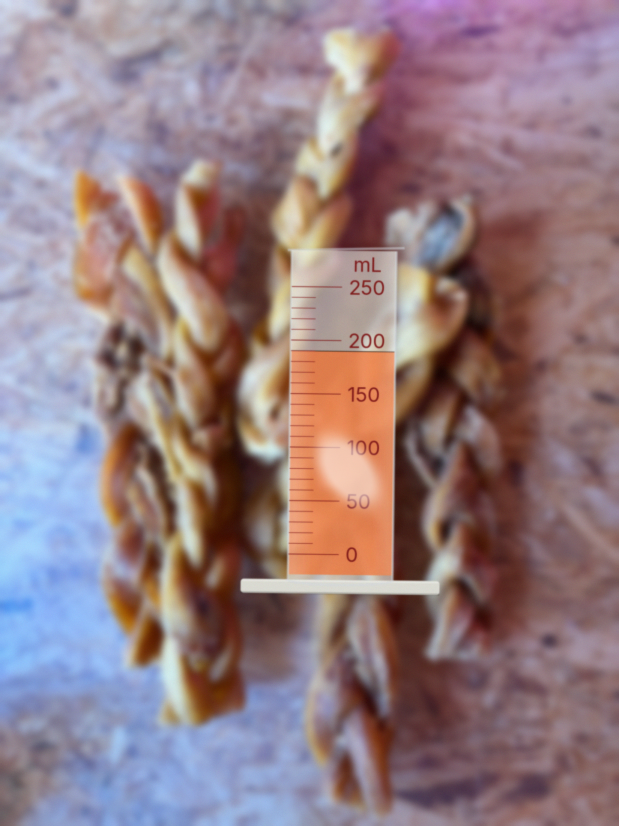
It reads 190 mL
